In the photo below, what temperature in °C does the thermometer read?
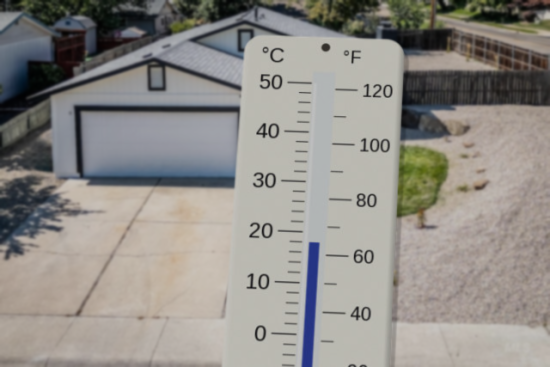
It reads 18 °C
